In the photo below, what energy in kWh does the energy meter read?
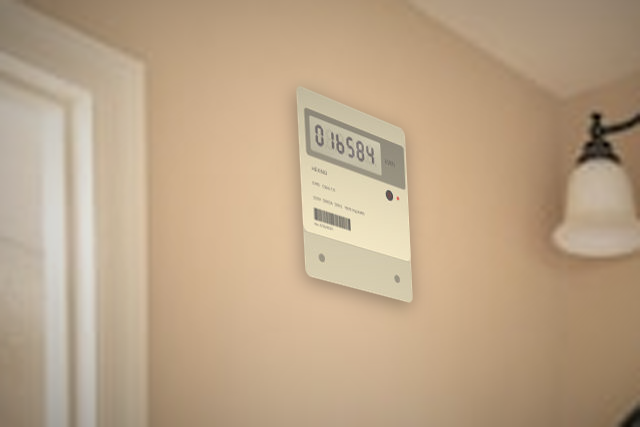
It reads 16584 kWh
